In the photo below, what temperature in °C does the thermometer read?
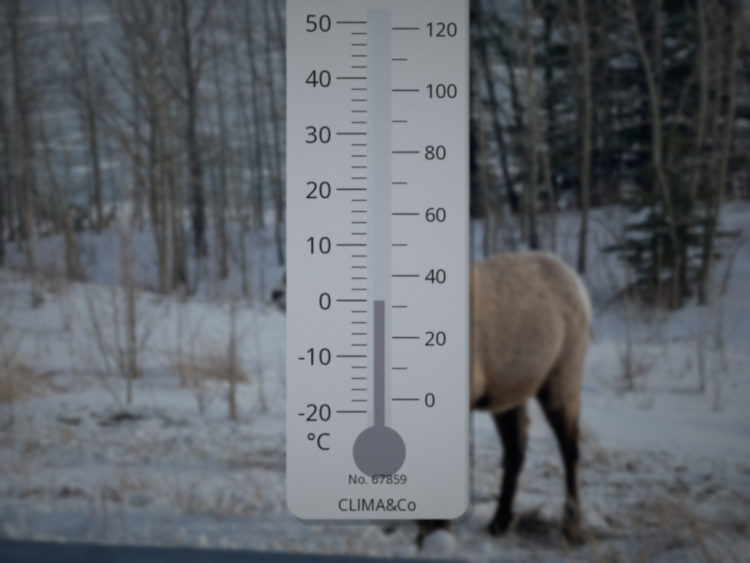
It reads 0 °C
